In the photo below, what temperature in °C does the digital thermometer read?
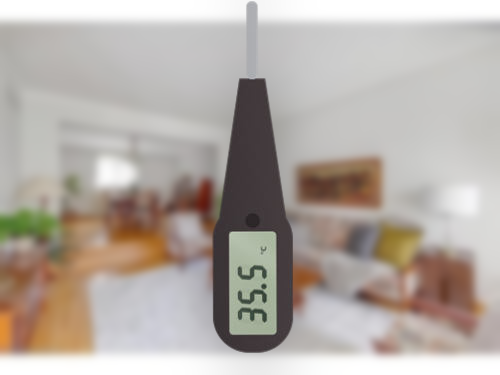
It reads 35.5 °C
